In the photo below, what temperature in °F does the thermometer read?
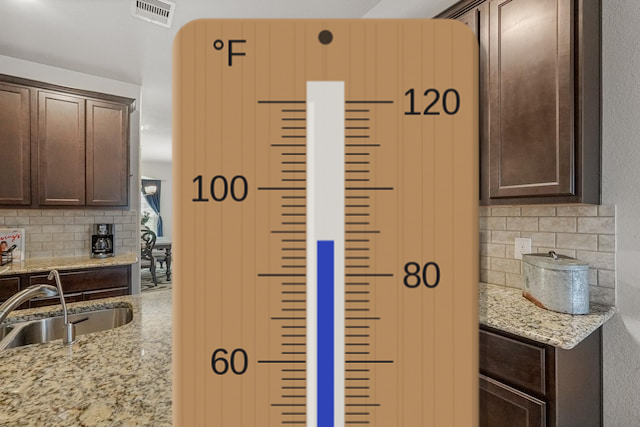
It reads 88 °F
